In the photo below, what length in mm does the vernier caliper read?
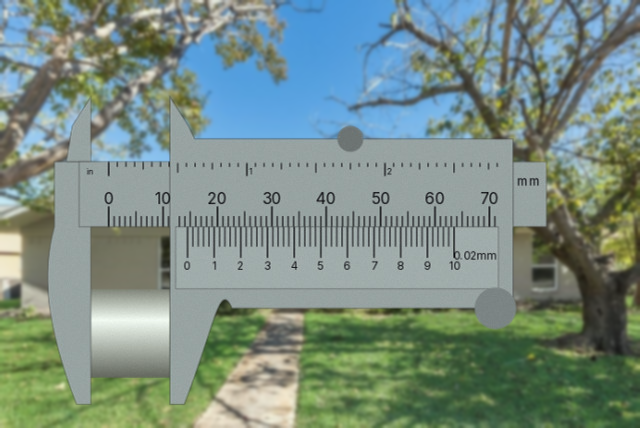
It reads 14.5 mm
